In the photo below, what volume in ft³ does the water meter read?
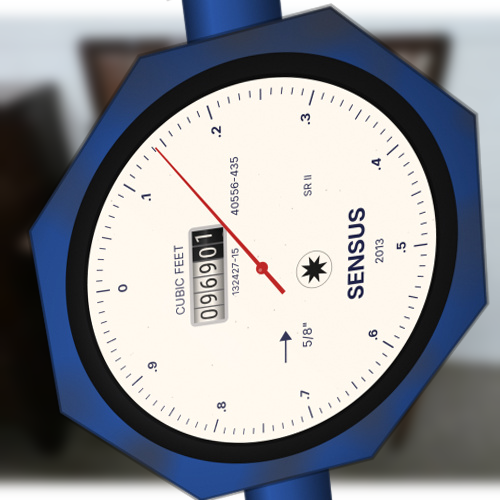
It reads 96901.14 ft³
